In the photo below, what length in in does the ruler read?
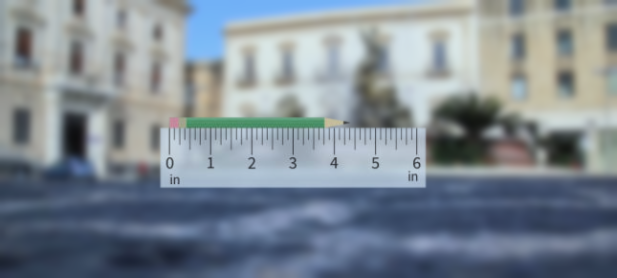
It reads 4.375 in
